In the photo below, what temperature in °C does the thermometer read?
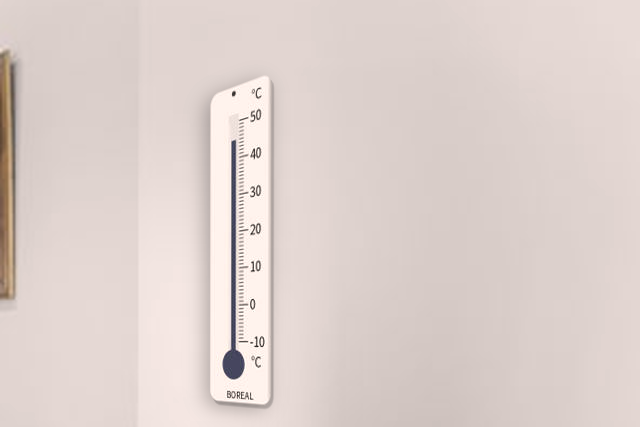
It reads 45 °C
